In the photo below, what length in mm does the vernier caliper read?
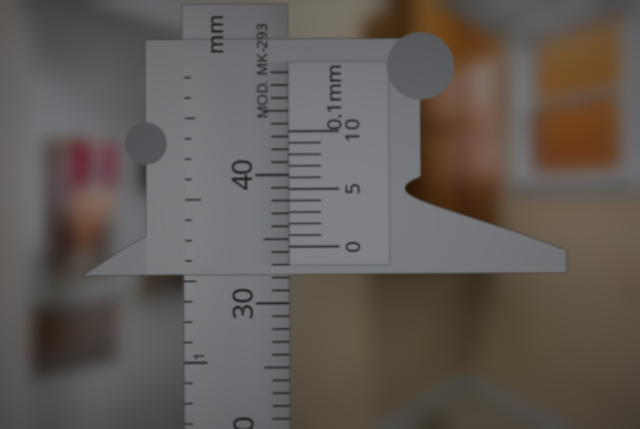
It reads 34.4 mm
